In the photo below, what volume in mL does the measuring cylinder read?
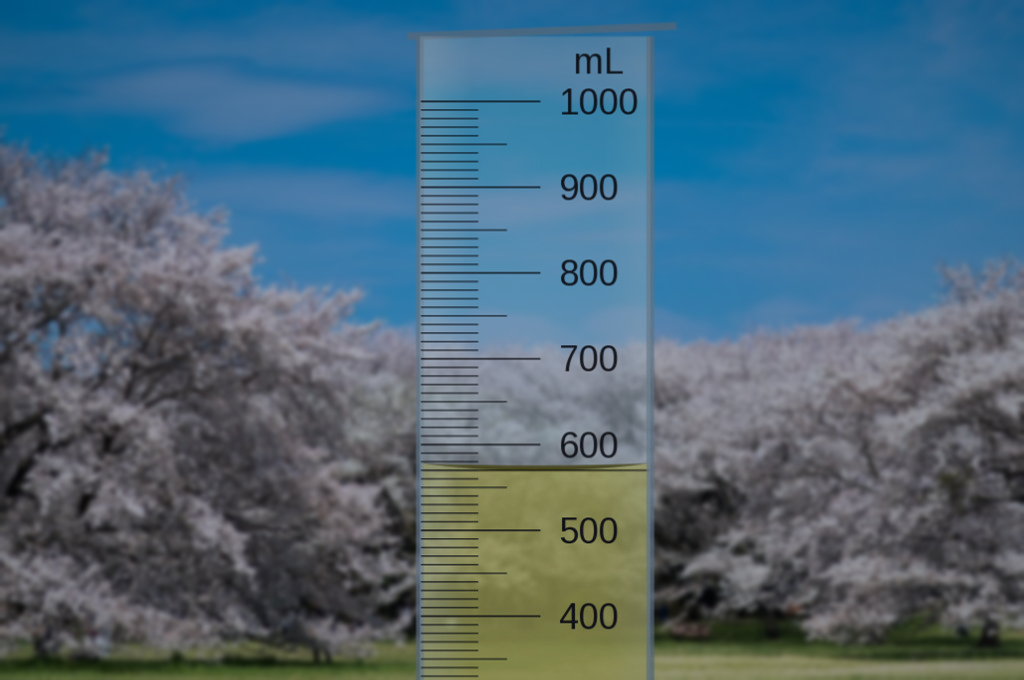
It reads 570 mL
